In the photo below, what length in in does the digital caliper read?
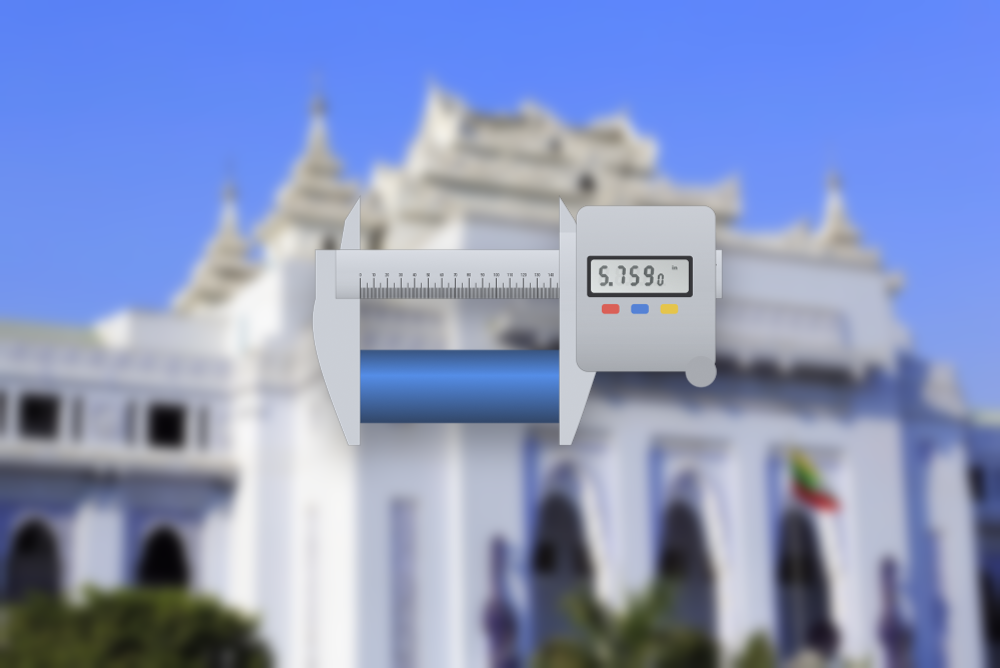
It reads 5.7590 in
